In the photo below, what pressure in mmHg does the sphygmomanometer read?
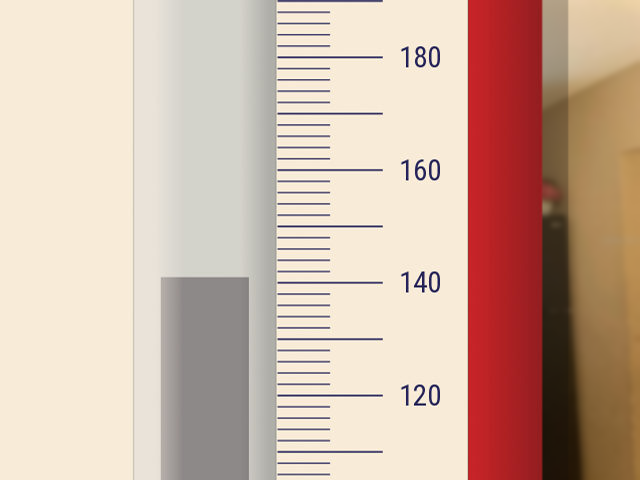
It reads 141 mmHg
